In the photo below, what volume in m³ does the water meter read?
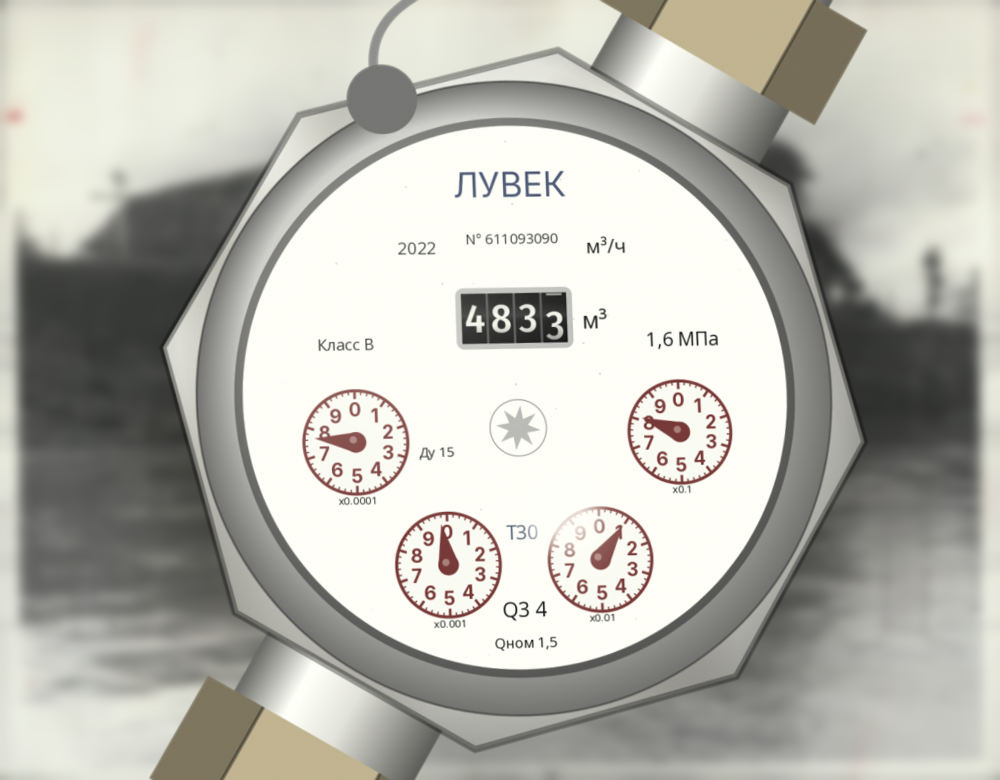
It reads 4832.8097 m³
